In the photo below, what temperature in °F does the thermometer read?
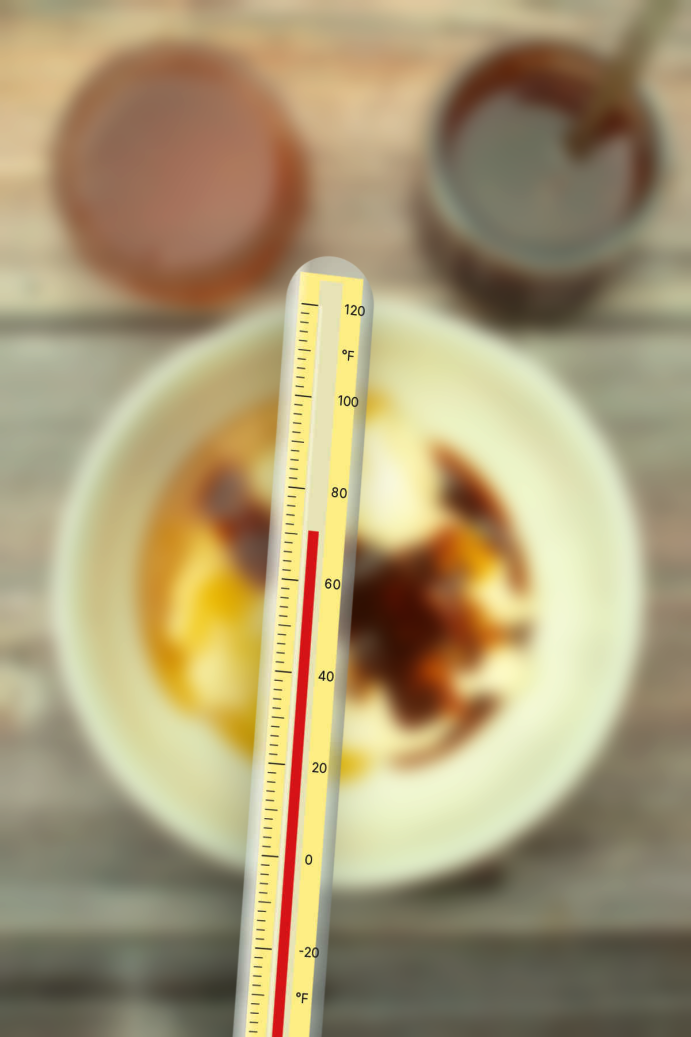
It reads 71 °F
